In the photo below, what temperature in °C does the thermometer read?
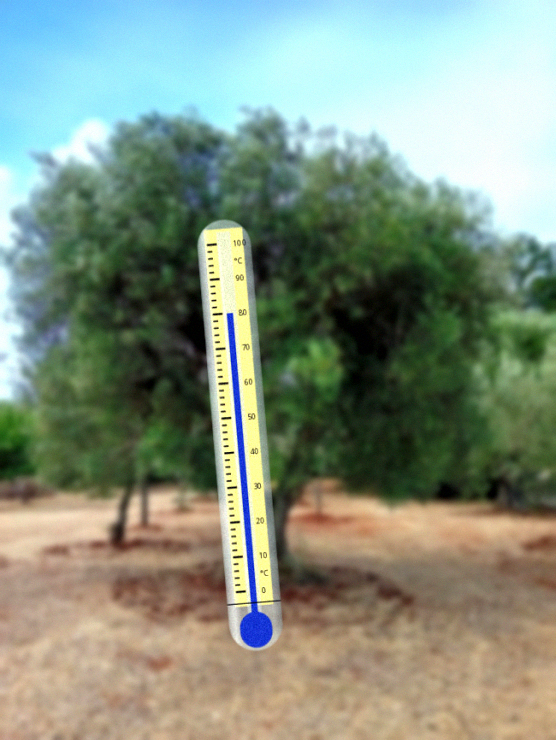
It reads 80 °C
